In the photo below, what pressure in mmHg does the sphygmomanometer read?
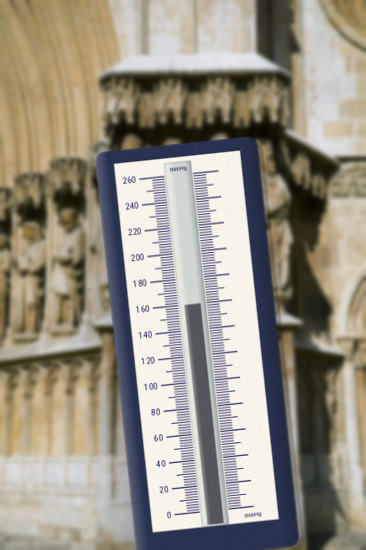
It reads 160 mmHg
